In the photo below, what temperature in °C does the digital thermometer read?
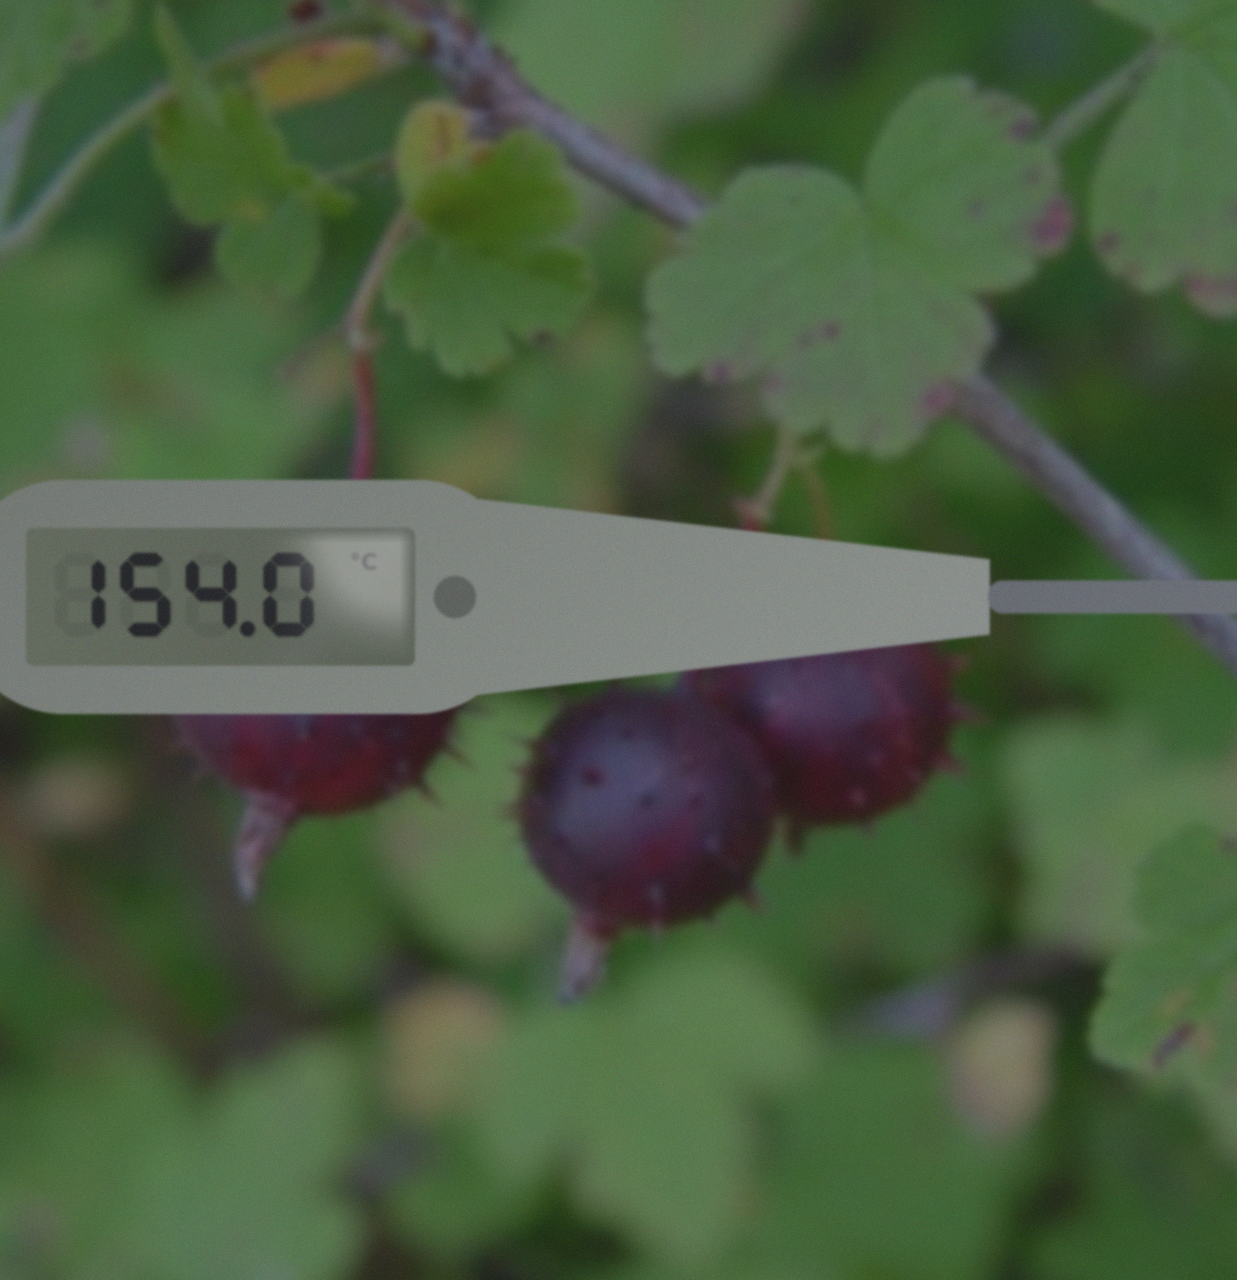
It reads 154.0 °C
